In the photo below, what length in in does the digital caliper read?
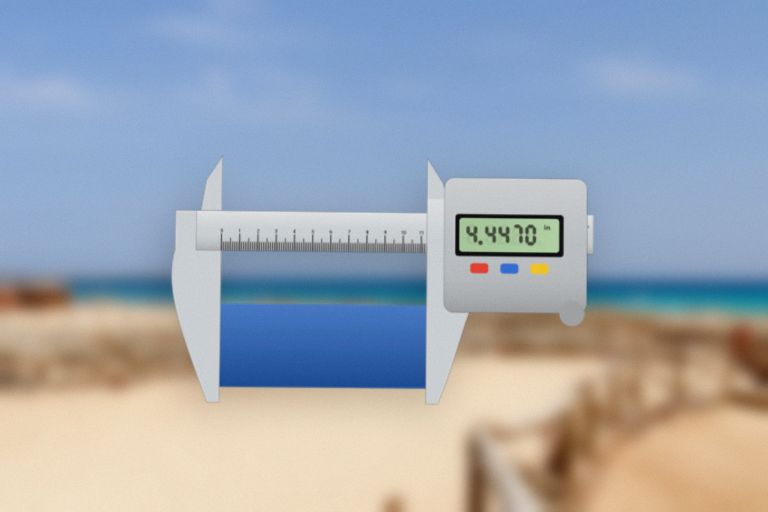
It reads 4.4470 in
